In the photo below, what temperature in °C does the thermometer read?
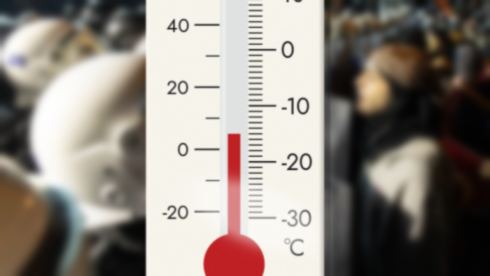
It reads -15 °C
